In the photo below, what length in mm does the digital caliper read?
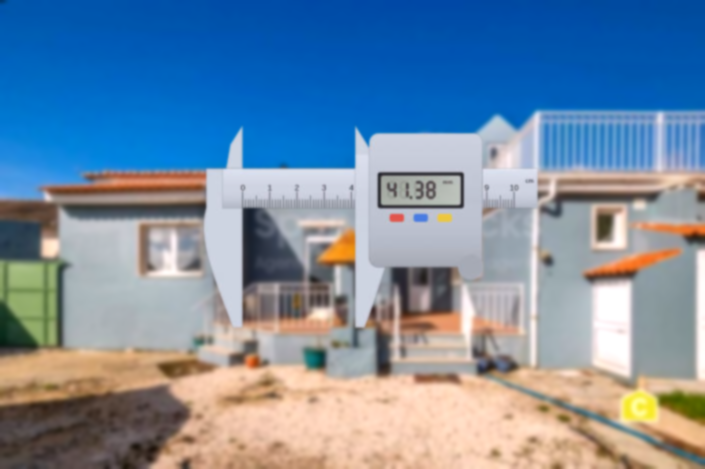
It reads 41.38 mm
